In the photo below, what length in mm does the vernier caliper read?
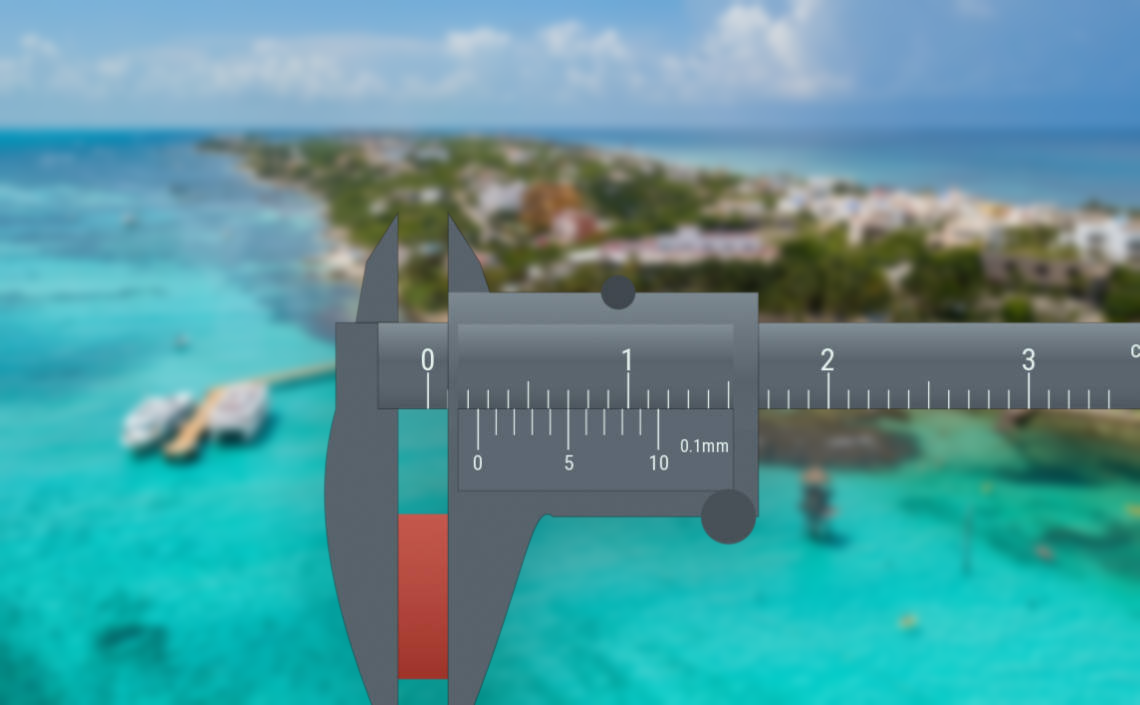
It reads 2.5 mm
